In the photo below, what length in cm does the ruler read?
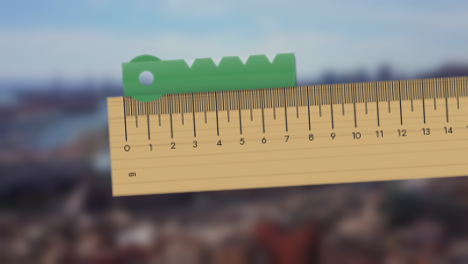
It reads 7.5 cm
